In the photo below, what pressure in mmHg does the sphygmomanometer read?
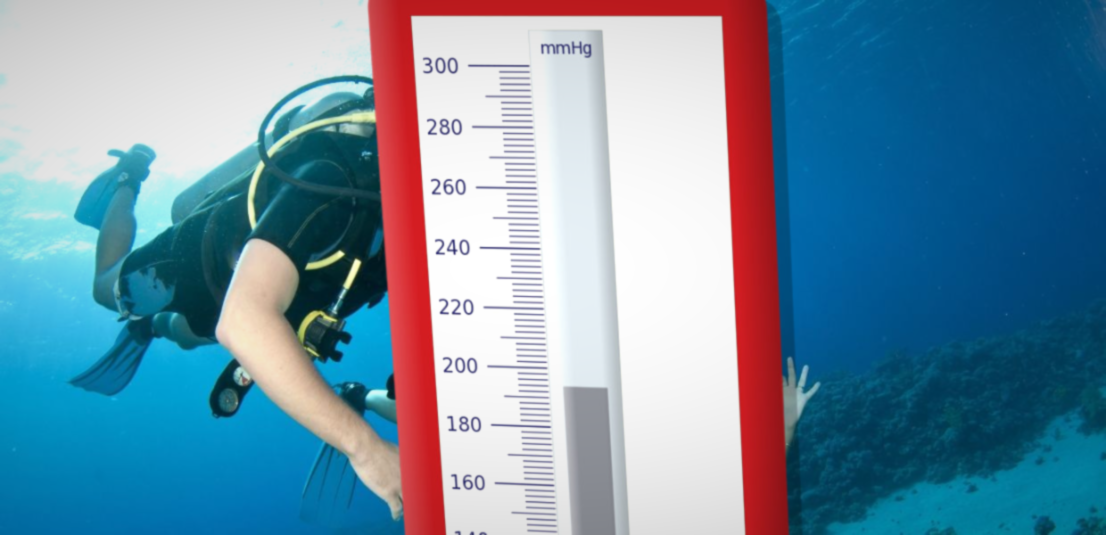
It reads 194 mmHg
